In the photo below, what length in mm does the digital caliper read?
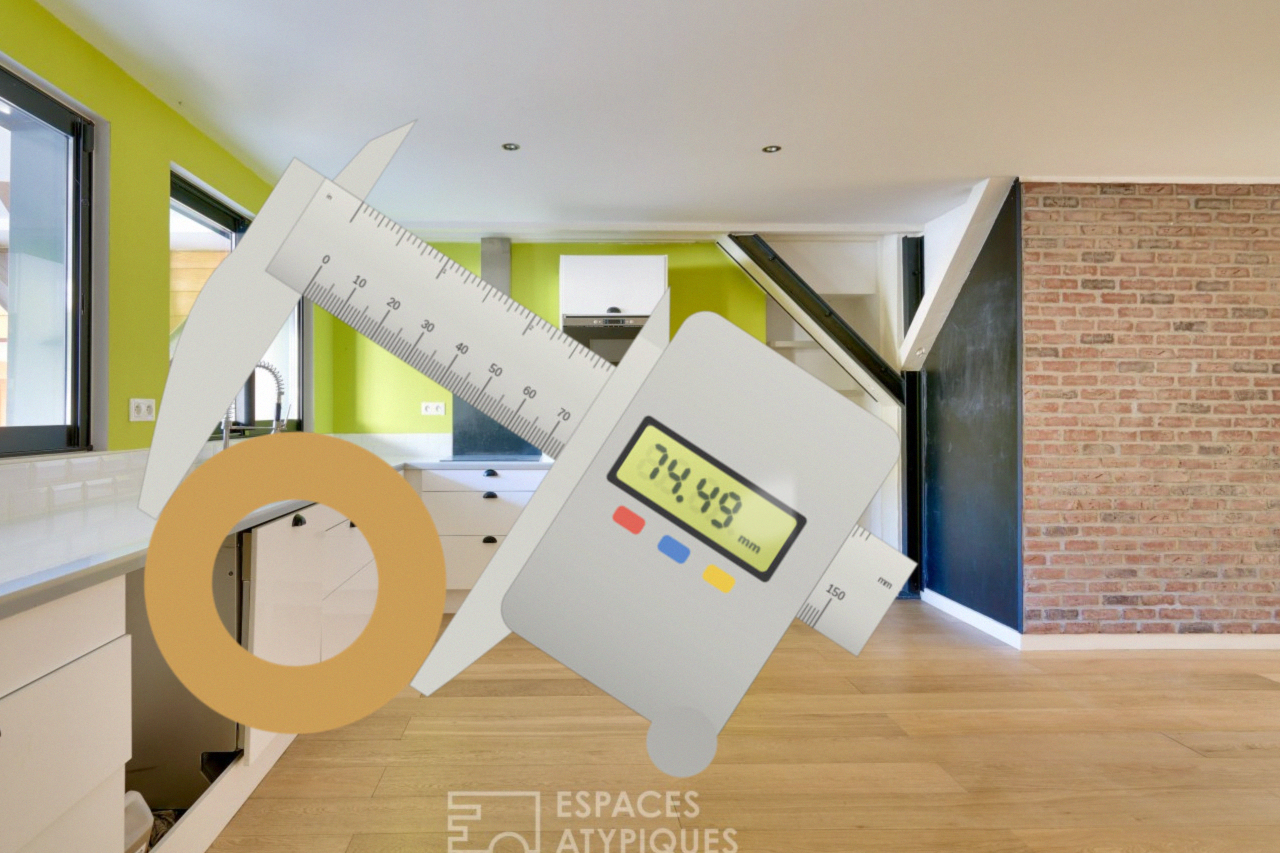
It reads 74.49 mm
